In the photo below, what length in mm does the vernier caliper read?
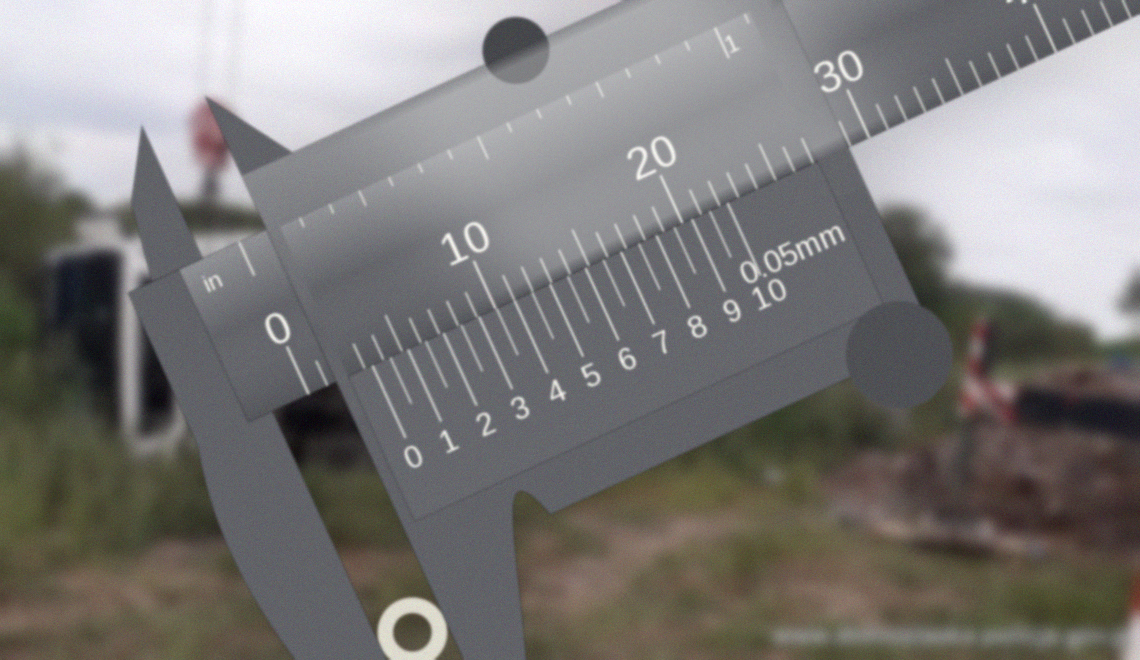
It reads 3.4 mm
